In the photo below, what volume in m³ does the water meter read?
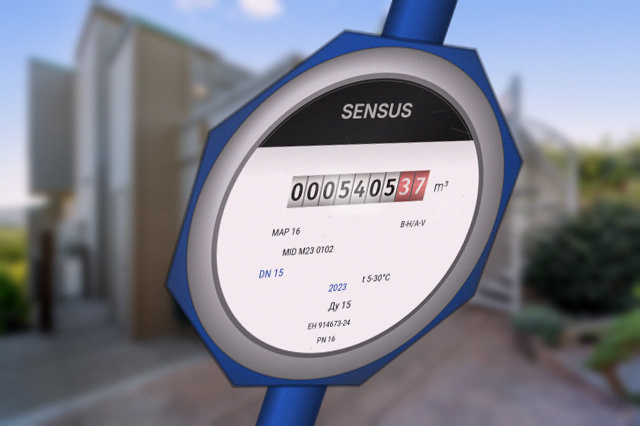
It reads 5405.37 m³
